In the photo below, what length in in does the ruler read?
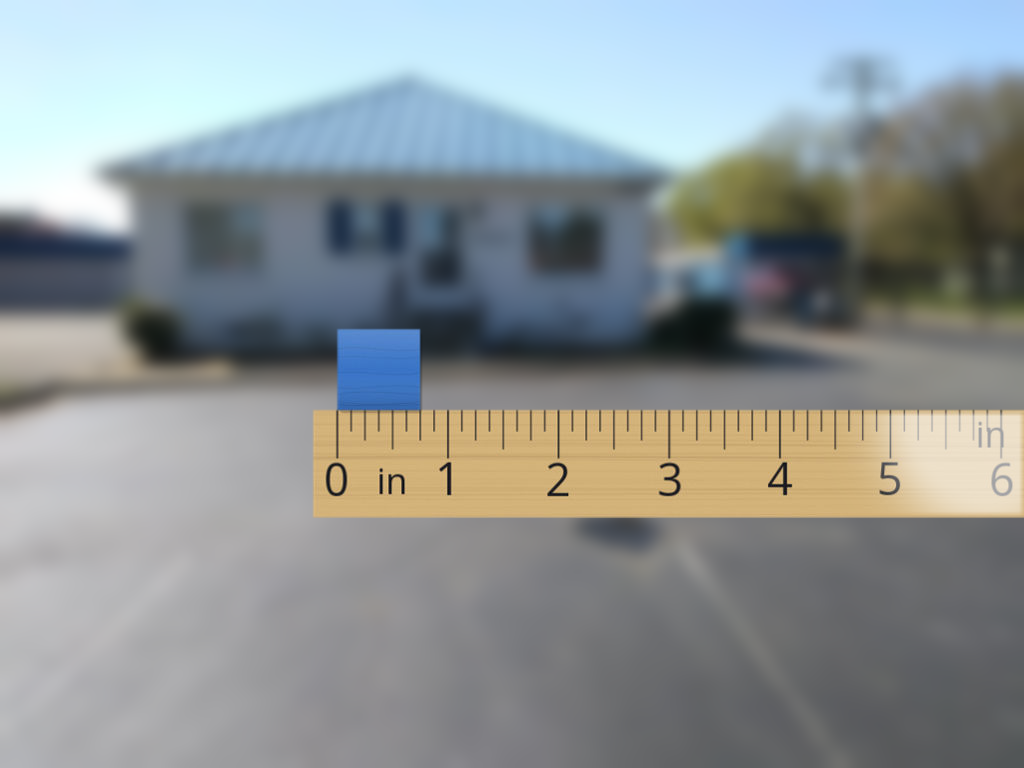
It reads 0.75 in
